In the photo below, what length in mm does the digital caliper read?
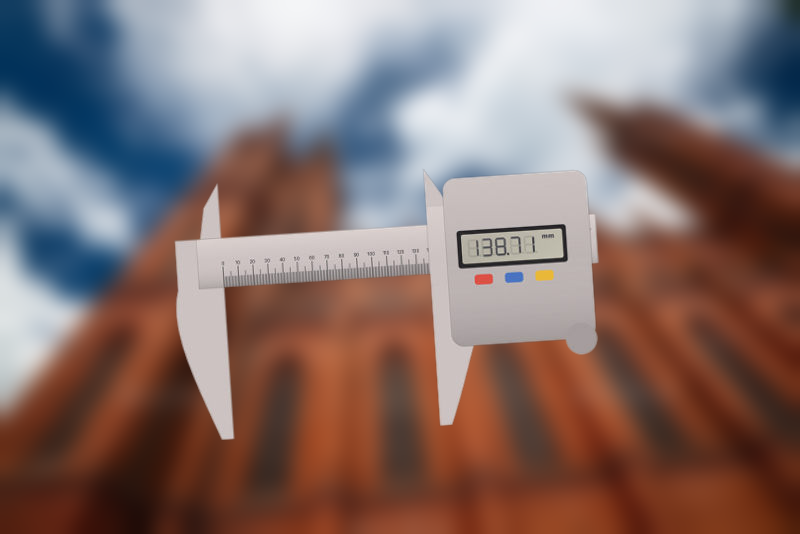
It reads 138.71 mm
